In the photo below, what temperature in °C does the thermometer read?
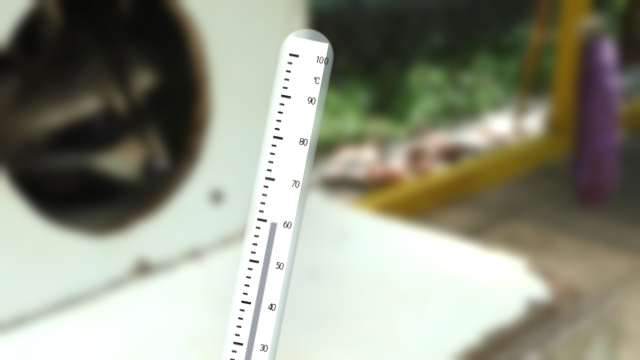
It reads 60 °C
